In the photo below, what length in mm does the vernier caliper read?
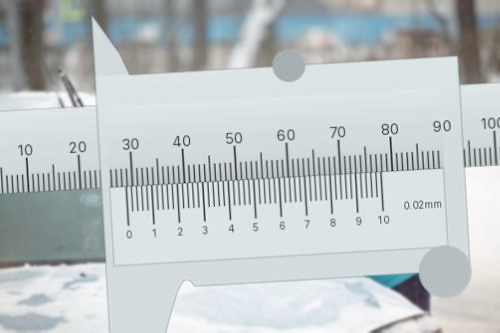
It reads 28.8 mm
